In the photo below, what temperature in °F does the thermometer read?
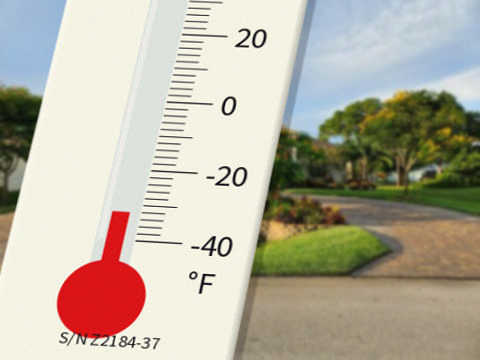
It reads -32 °F
